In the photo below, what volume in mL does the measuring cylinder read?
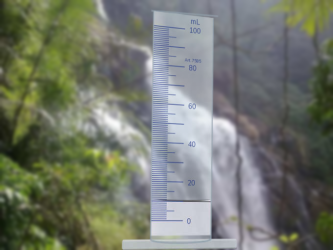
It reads 10 mL
